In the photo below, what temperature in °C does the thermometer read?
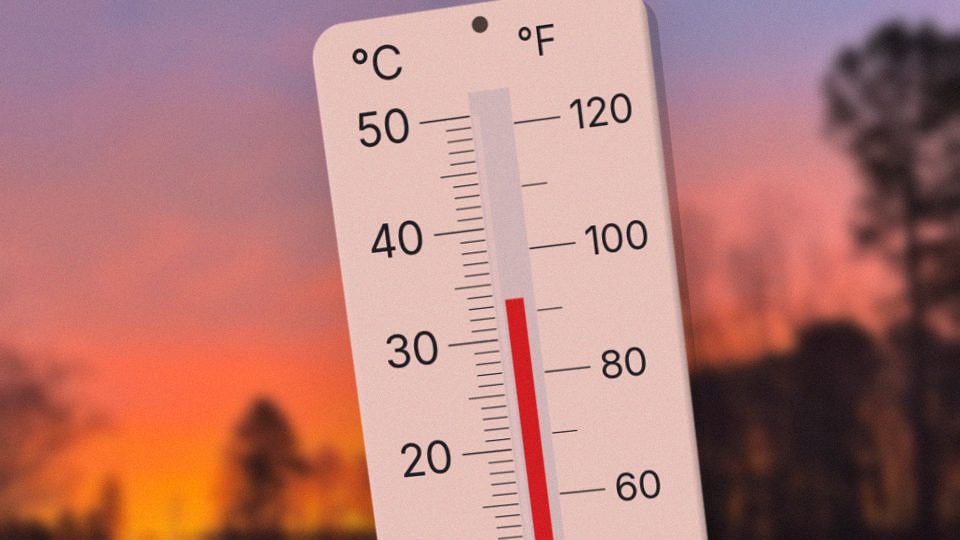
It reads 33.5 °C
